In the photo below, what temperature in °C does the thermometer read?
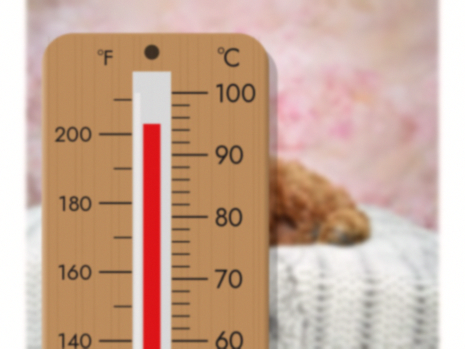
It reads 95 °C
